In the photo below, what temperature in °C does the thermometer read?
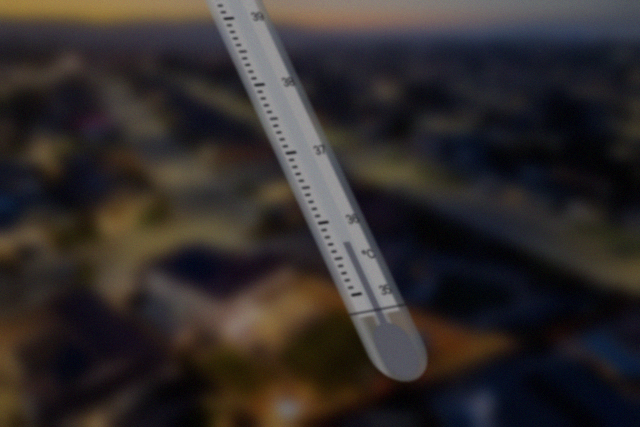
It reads 35.7 °C
